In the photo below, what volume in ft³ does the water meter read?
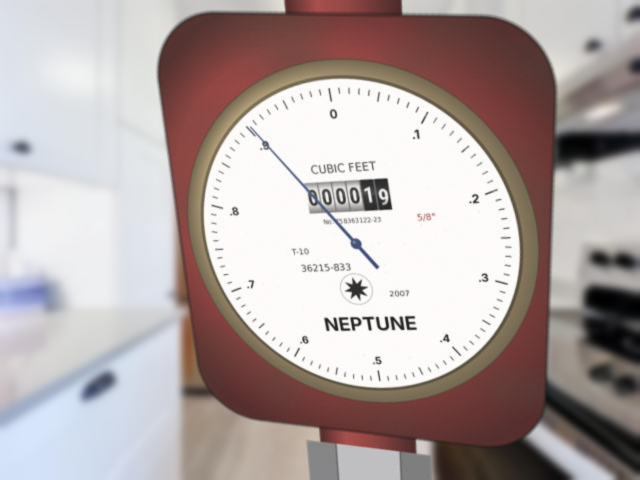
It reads 18.90 ft³
